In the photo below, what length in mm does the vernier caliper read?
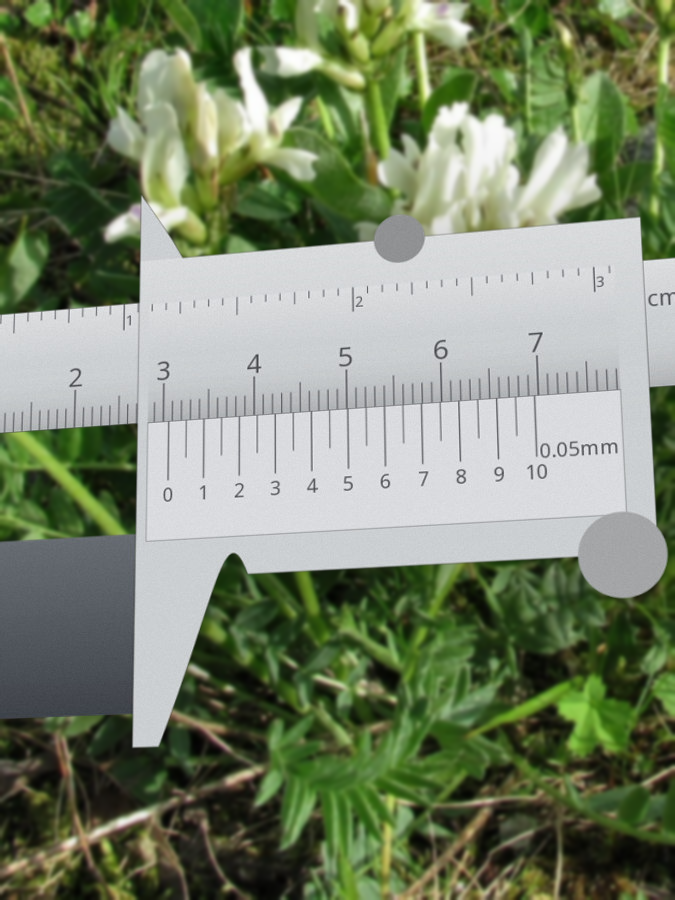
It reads 30.6 mm
